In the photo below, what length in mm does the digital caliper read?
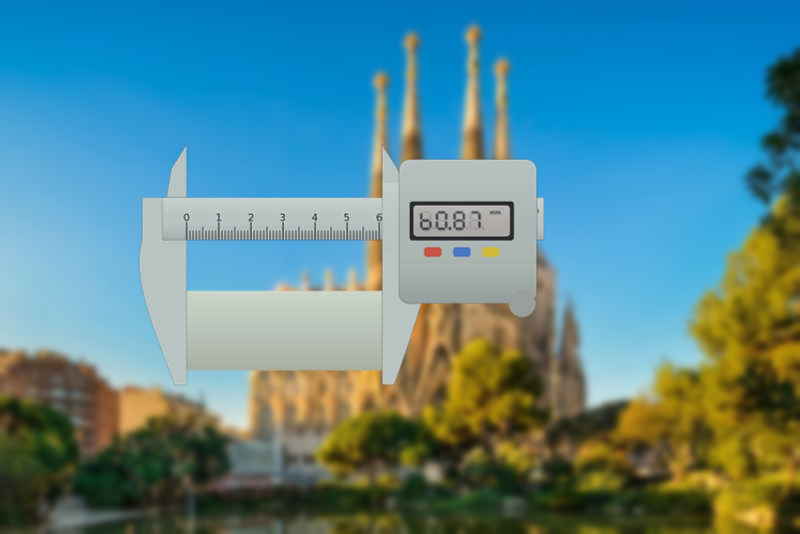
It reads 60.87 mm
